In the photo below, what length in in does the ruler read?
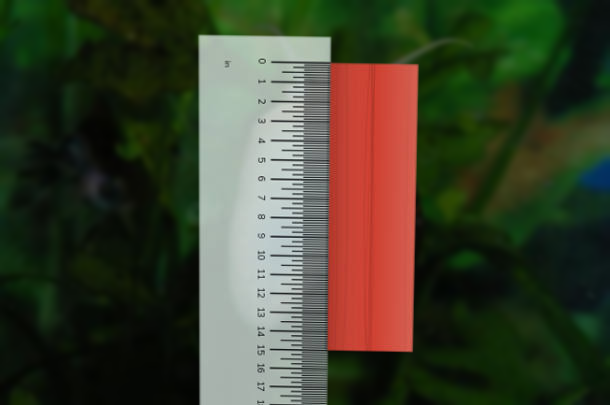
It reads 15 in
